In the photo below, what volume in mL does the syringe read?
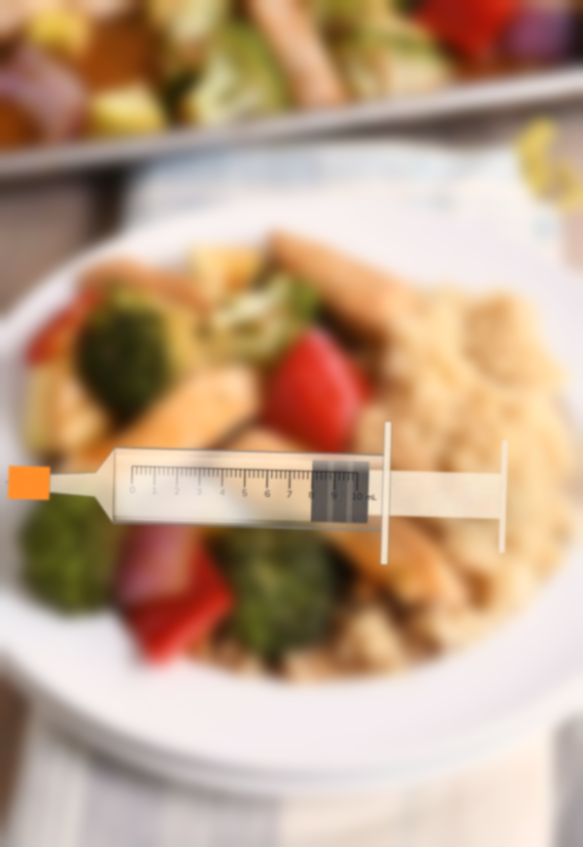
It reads 8 mL
